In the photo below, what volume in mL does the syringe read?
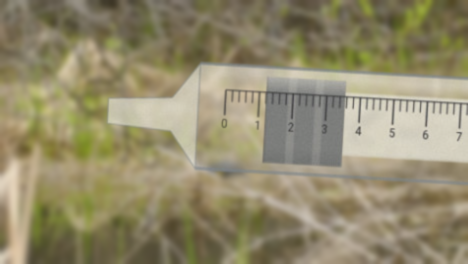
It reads 1.2 mL
